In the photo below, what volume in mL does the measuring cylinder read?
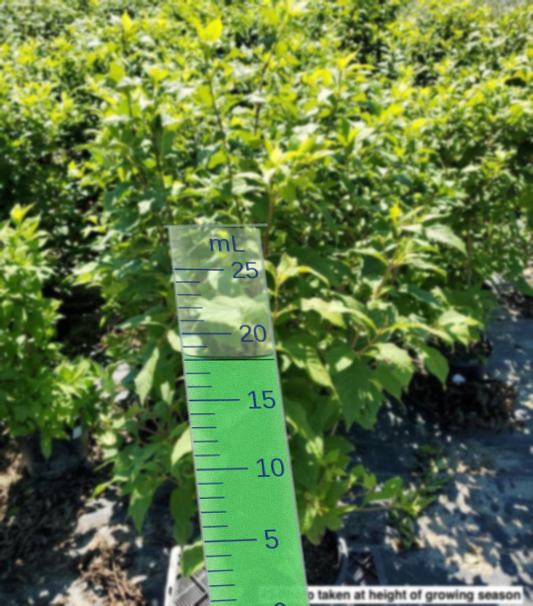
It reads 18 mL
